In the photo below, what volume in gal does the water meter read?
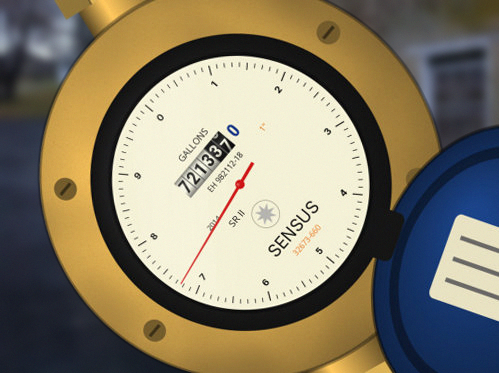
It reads 7213367.2 gal
